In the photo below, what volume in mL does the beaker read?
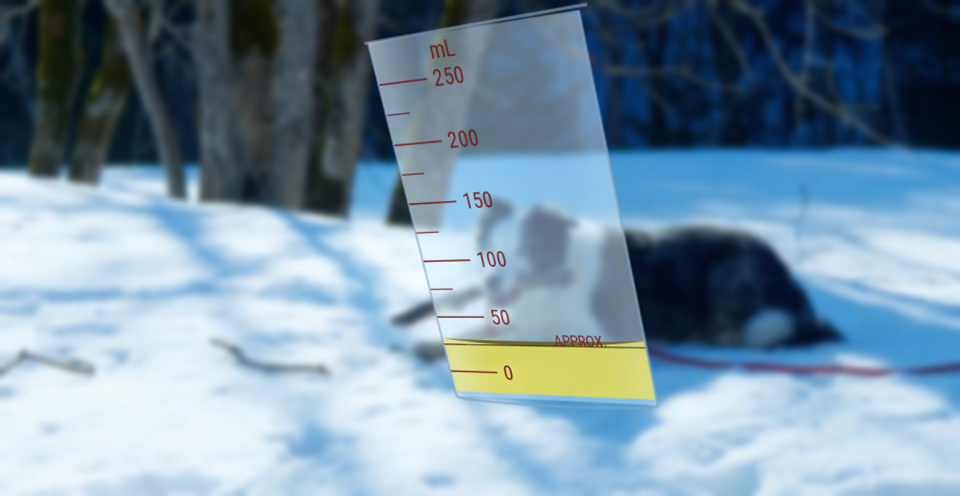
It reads 25 mL
